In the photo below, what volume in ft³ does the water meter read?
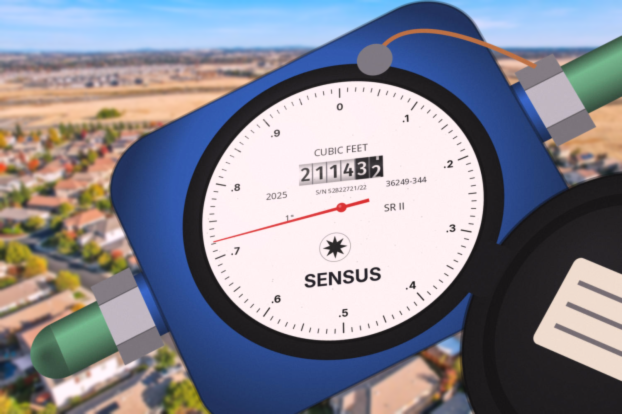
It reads 211431.72 ft³
